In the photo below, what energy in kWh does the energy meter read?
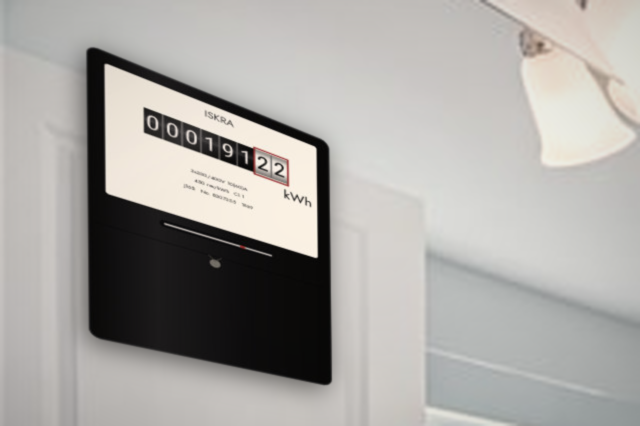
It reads 191.22 kWh
